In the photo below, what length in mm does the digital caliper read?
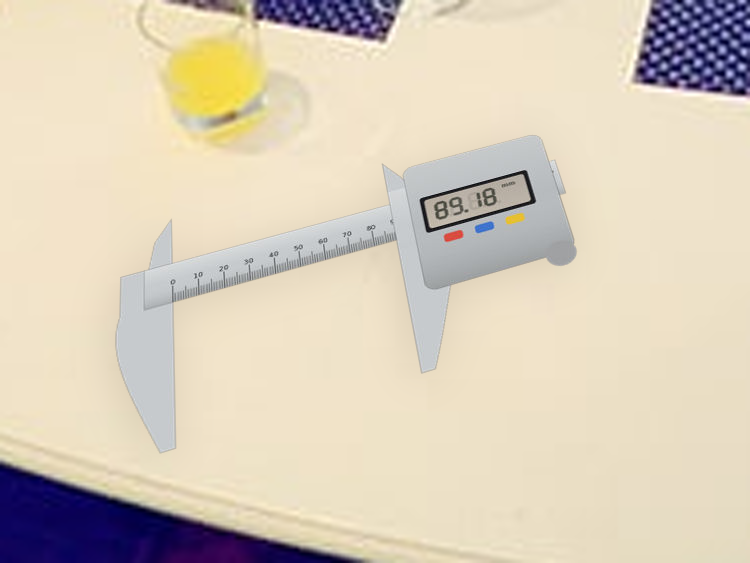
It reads 89.18 mm
